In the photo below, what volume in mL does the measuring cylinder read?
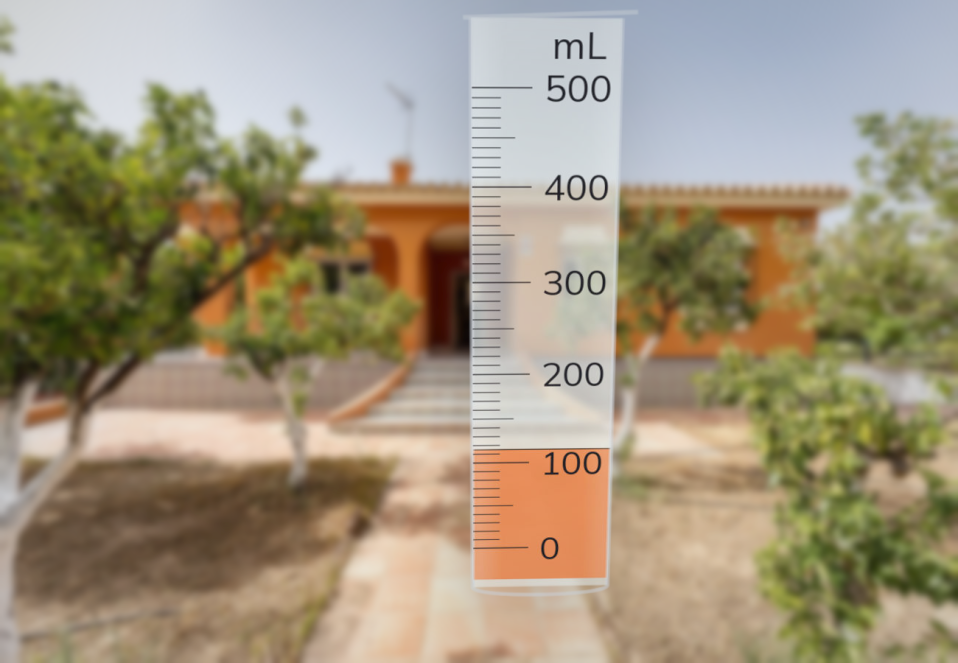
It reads 115 mL
